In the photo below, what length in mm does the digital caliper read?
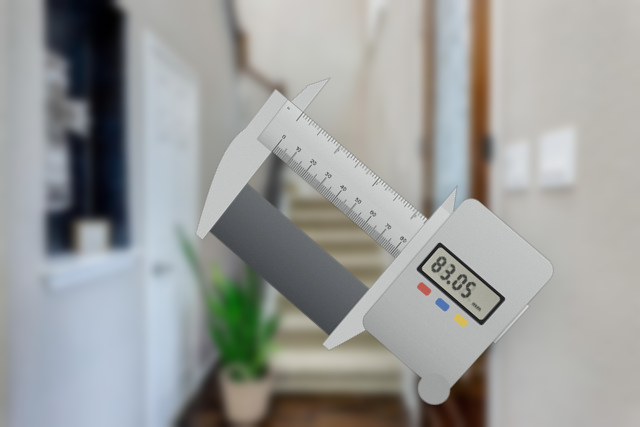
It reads 83.05 mm
